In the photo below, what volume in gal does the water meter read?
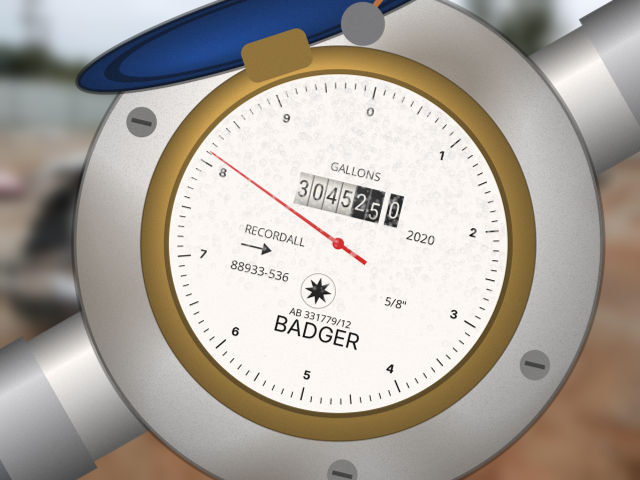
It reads 3045248.1 gal
